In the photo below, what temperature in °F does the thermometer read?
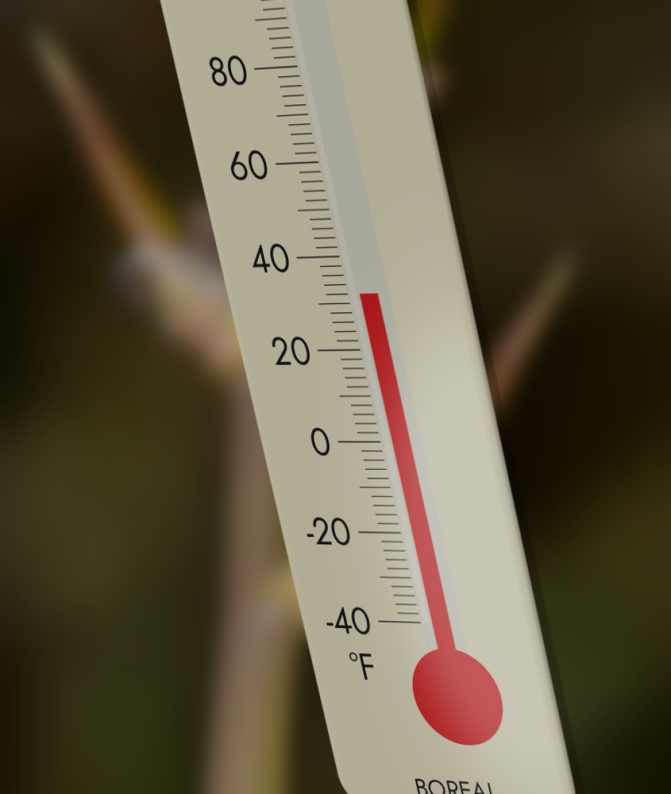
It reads 32 °F
